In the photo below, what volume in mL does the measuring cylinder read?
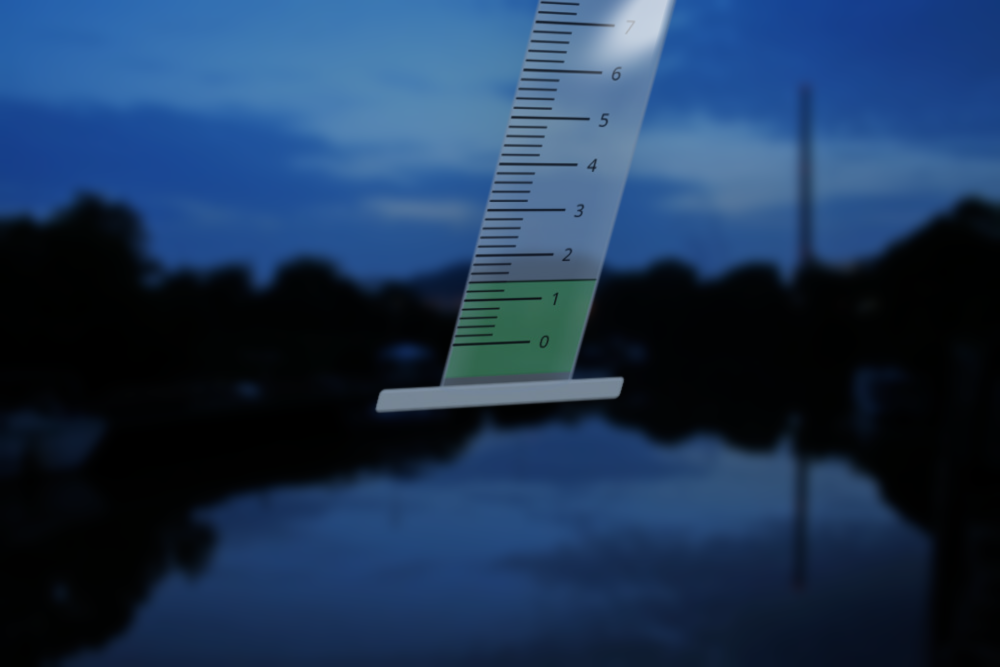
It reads 1.4 mL
